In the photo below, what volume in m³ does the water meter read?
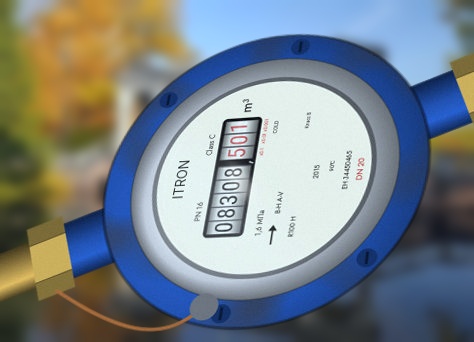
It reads 8308.501 m³
